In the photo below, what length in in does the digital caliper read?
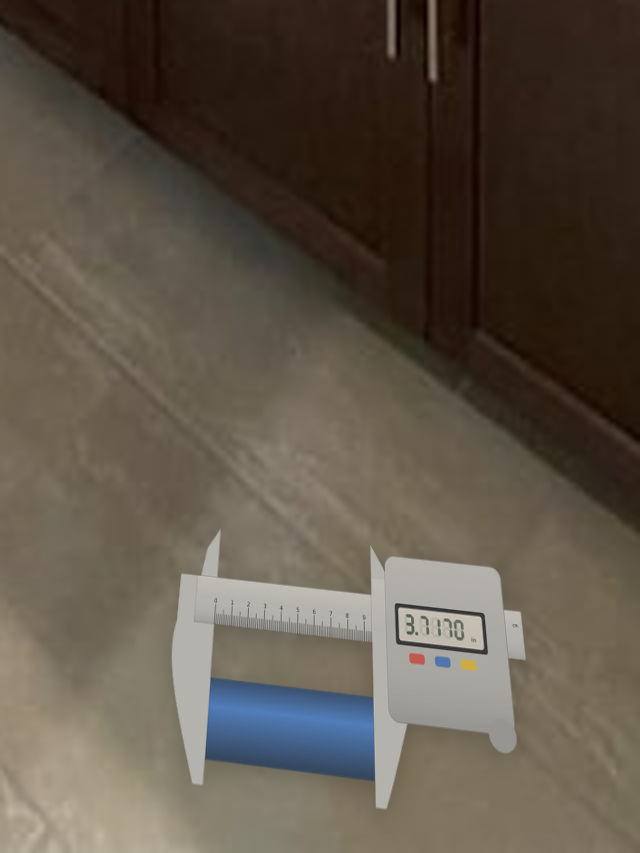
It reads 3.7170 in
